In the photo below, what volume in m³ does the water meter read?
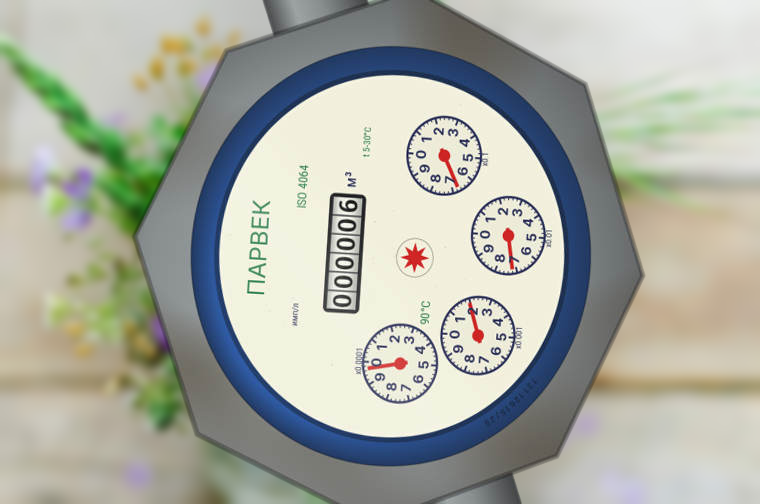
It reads 6.6719 m³
